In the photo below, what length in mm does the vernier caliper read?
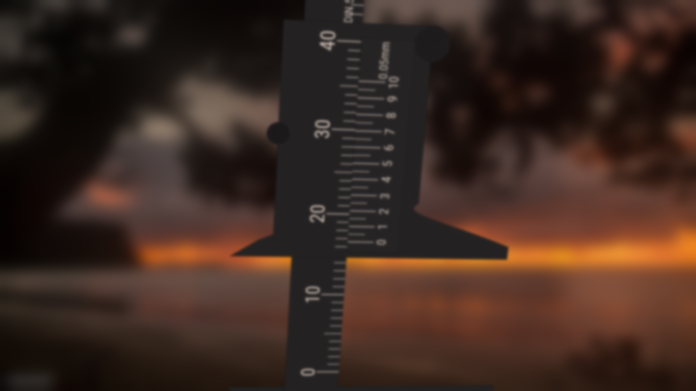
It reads 16.6 mm
